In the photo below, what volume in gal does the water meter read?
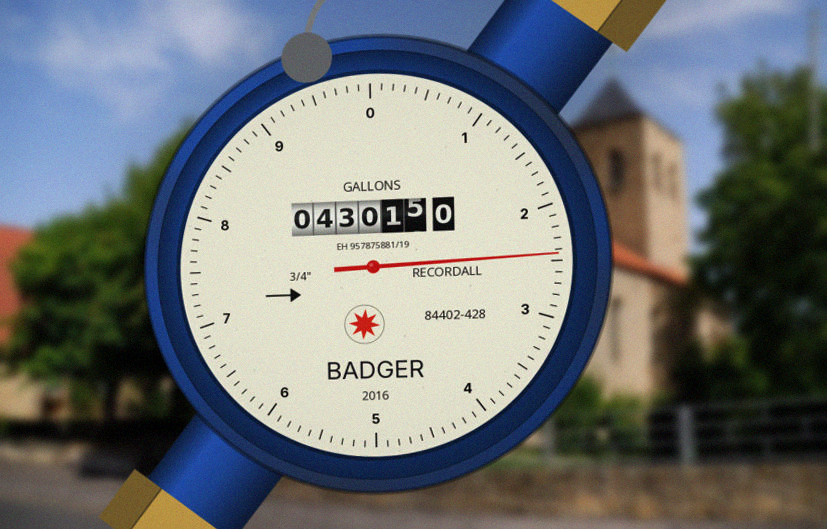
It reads 430152.4 gal
